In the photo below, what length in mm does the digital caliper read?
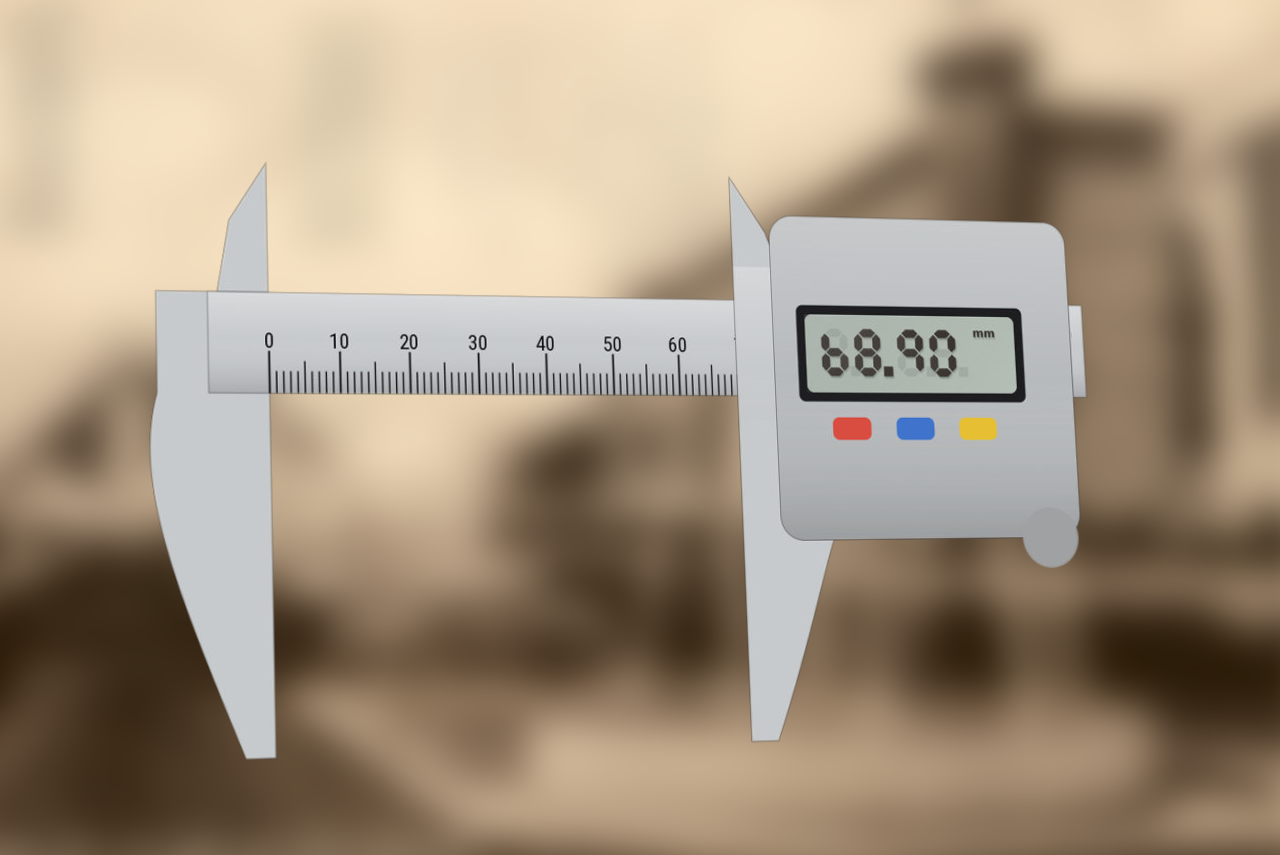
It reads 68.90 mm
